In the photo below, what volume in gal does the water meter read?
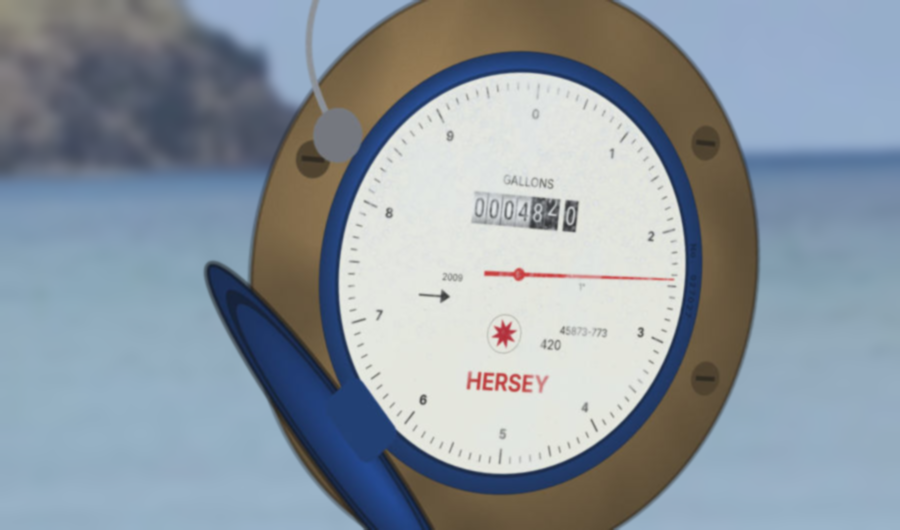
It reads 4822.4 gal
